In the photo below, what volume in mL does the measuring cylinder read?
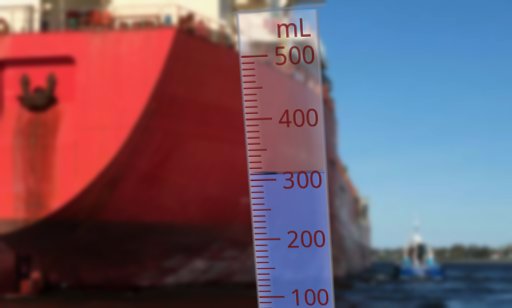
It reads 310 mL
